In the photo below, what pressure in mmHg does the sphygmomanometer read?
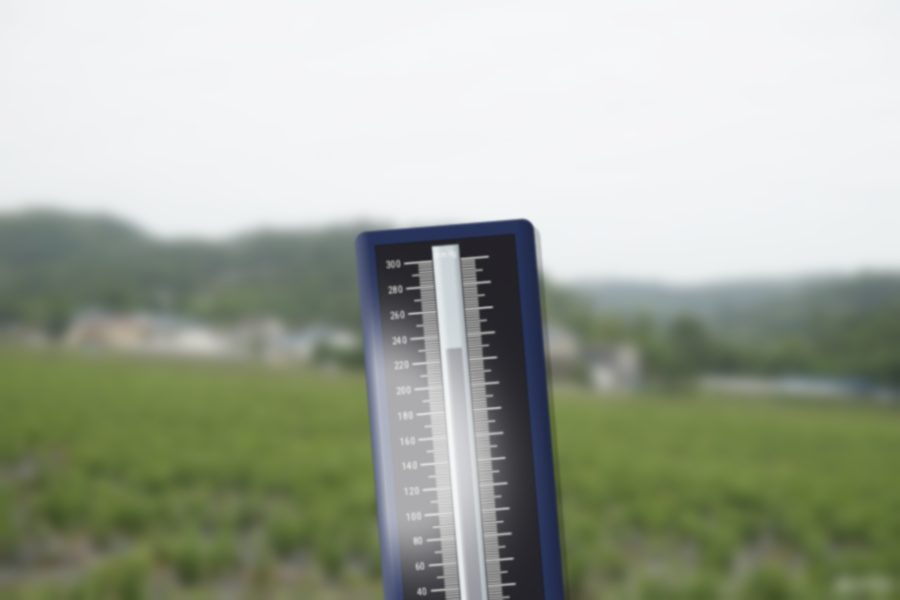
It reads 230 mmHg
